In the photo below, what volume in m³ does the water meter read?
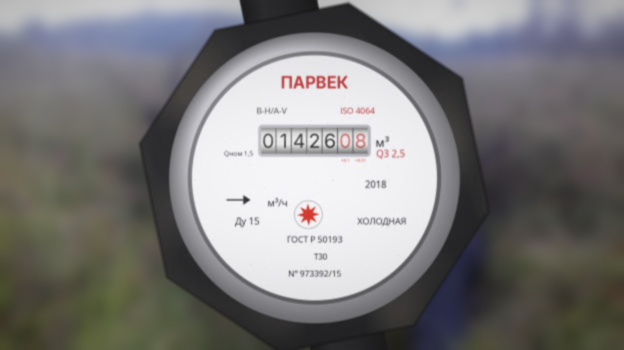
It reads 1426.08 m³
